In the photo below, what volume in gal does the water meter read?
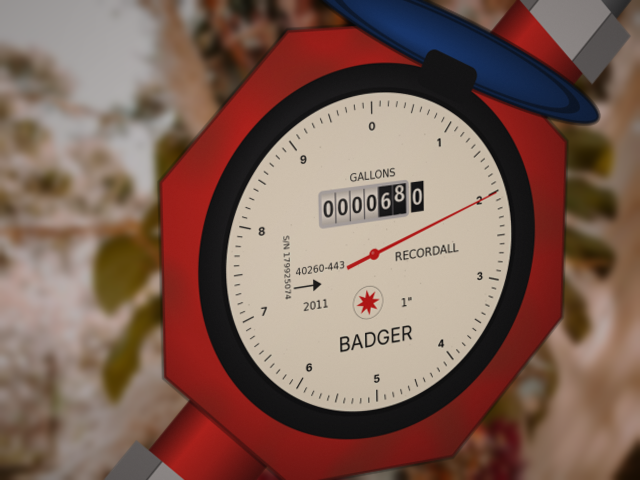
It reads 682.0 gal
